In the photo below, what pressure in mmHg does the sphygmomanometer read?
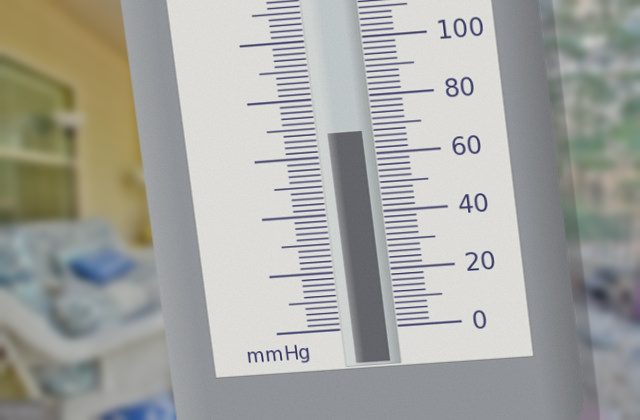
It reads 68 mmHg
